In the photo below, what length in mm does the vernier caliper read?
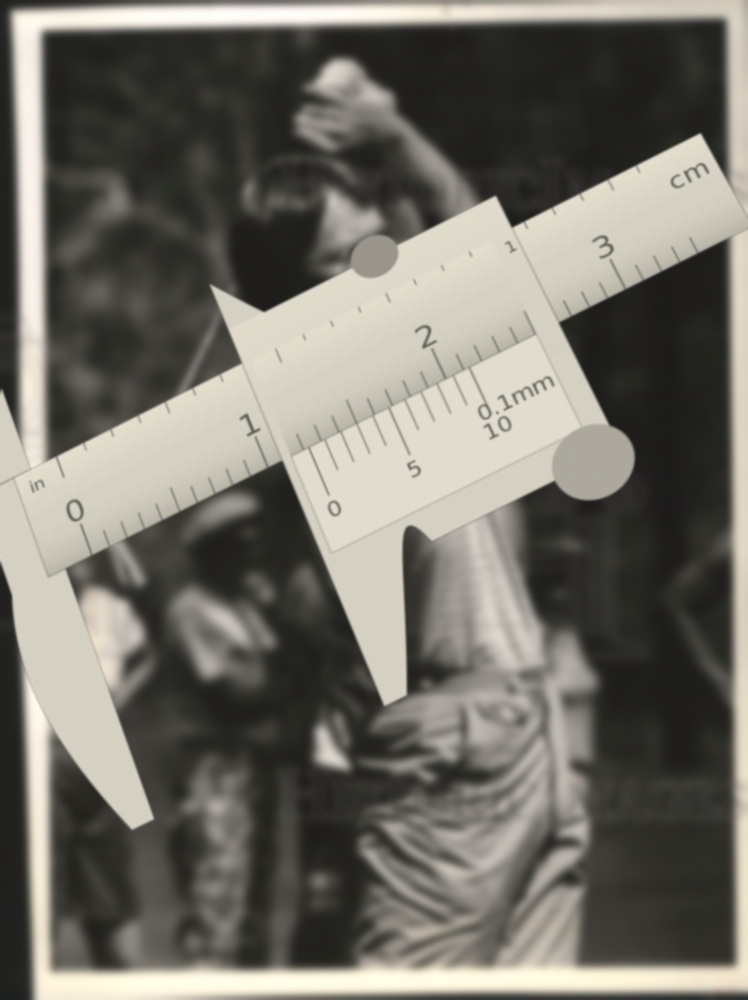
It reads 12.3 mm
